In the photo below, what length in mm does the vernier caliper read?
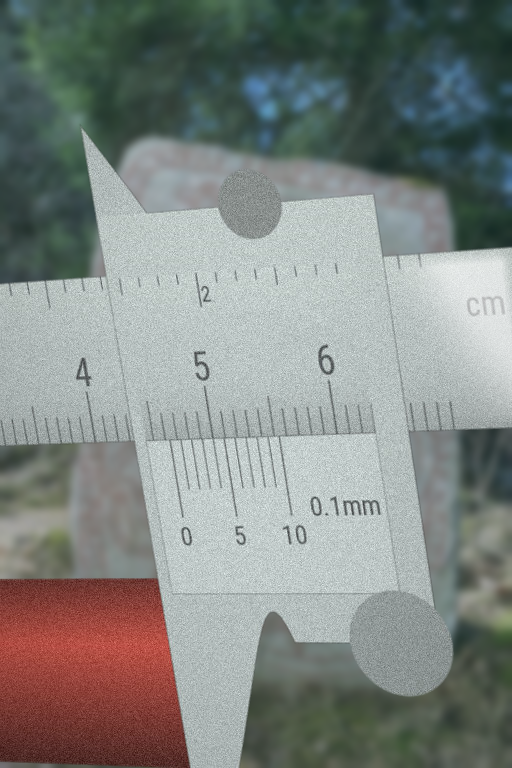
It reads 46.4 mm
